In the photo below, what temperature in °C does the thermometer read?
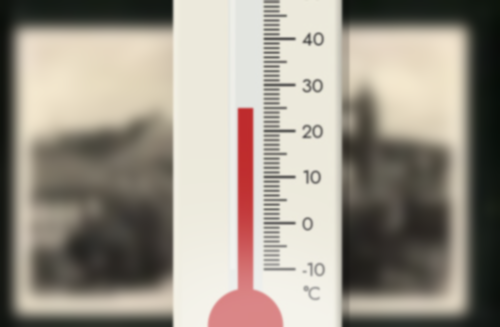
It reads 25 °C
